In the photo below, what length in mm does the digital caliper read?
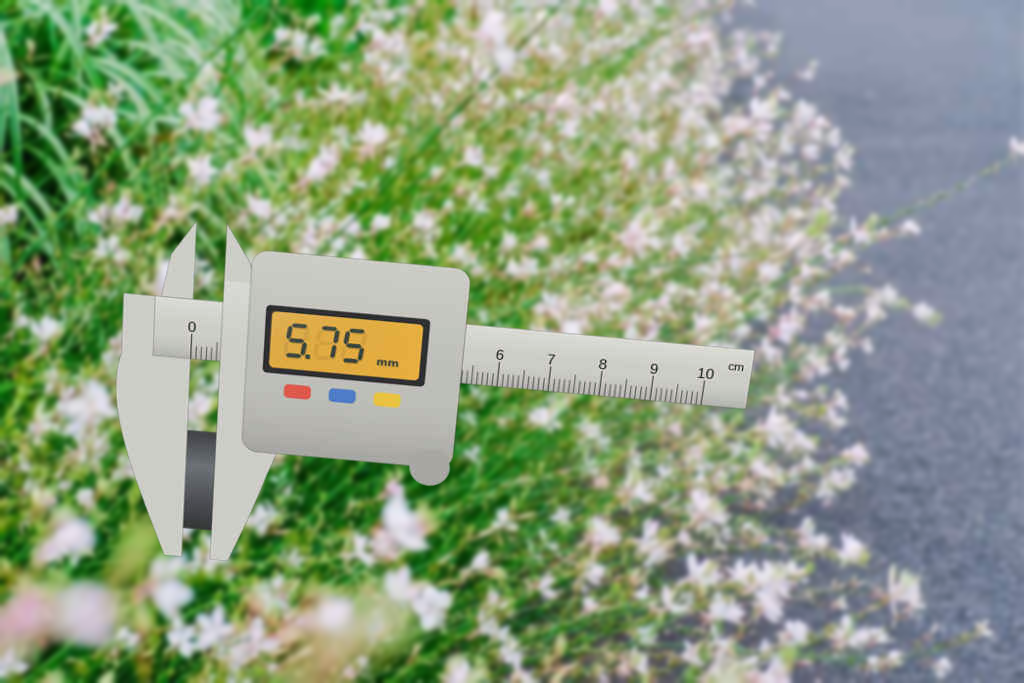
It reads 5.75 mm
